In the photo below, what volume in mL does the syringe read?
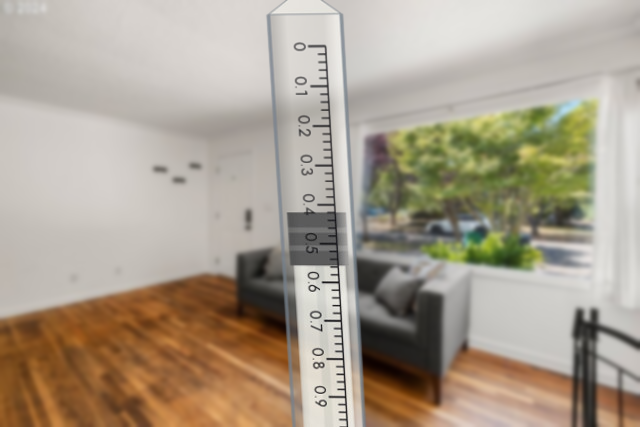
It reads 0.42 mL
